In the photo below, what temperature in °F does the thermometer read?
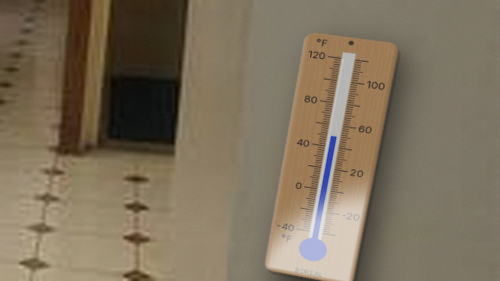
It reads 50 °F
